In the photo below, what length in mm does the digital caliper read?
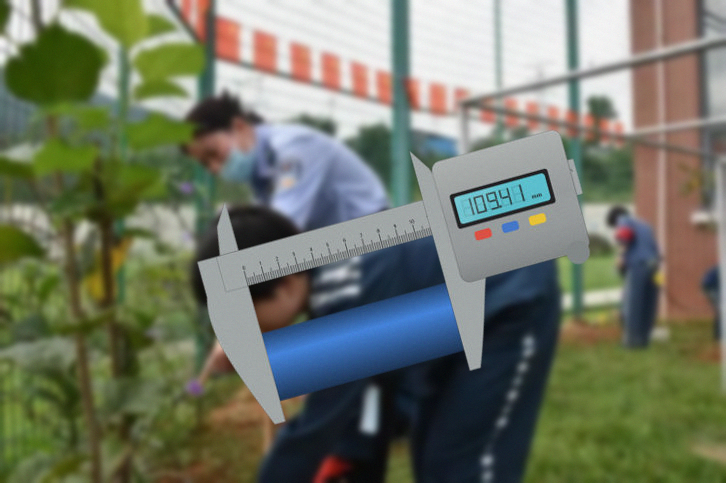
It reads 109.41 mm
